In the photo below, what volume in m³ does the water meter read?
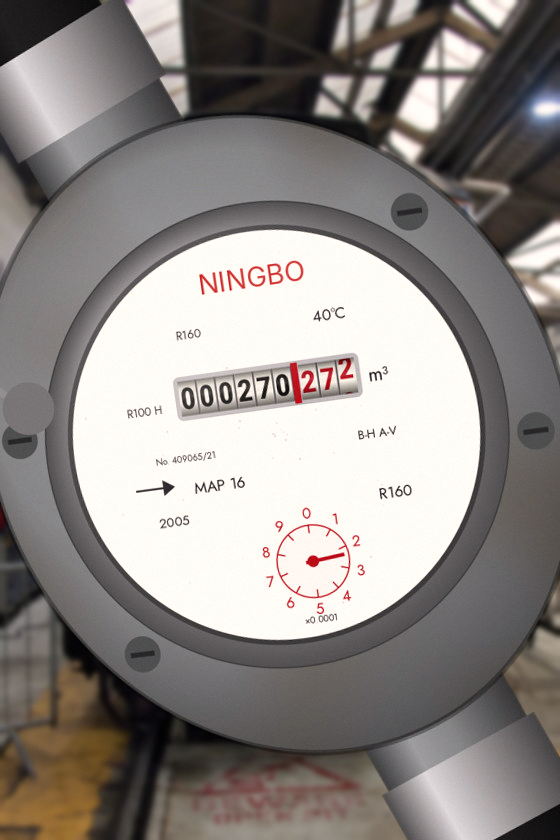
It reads 270.2722 m³
